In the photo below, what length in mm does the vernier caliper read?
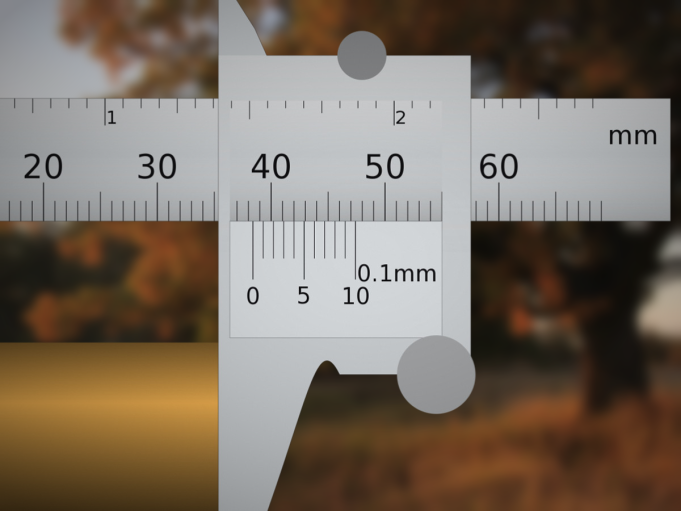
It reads 38.4 mm
